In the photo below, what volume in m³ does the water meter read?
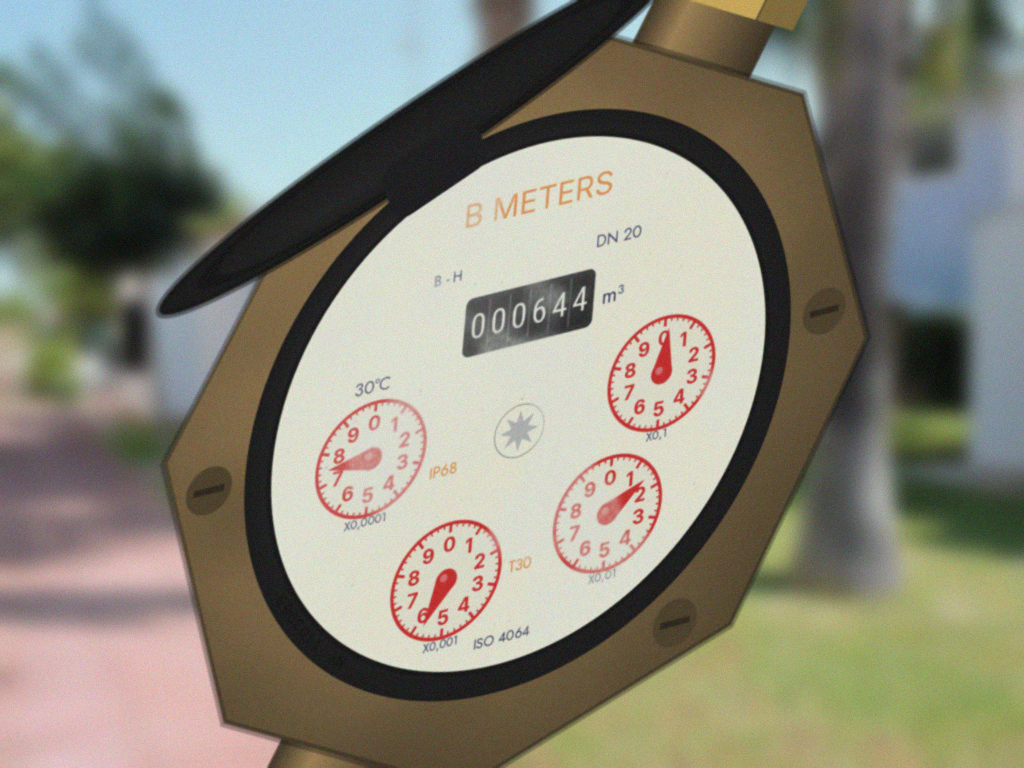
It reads 644.0157 m³
